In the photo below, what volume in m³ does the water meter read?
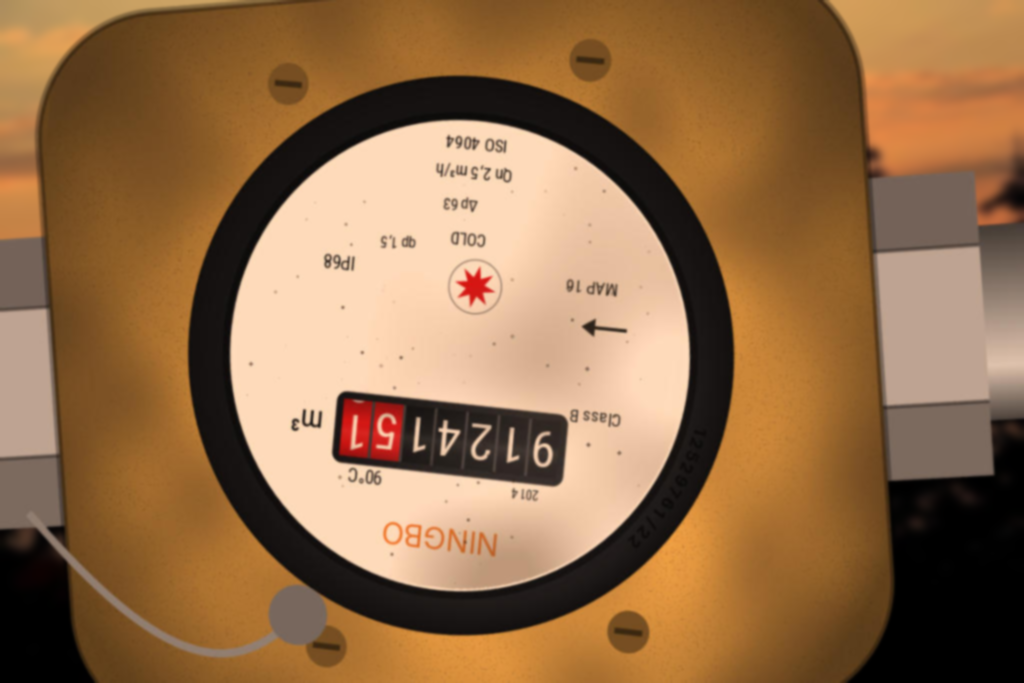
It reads 91241.51 m³
